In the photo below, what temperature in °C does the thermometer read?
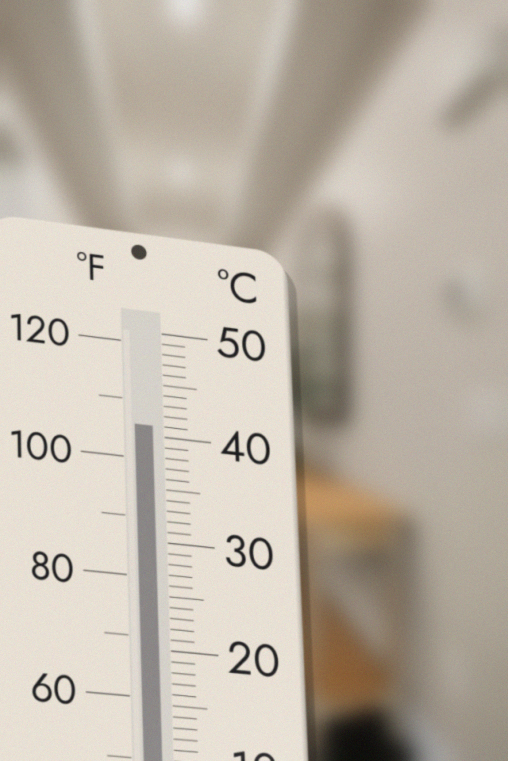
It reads 41 °C
